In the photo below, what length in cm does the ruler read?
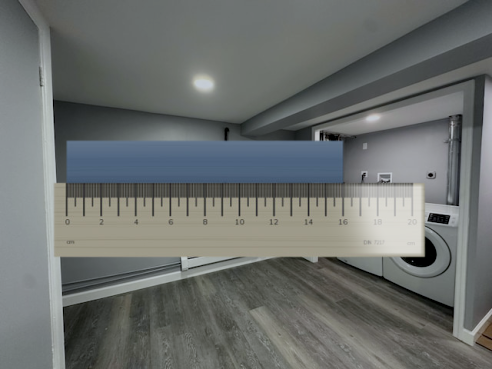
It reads 16 cm
